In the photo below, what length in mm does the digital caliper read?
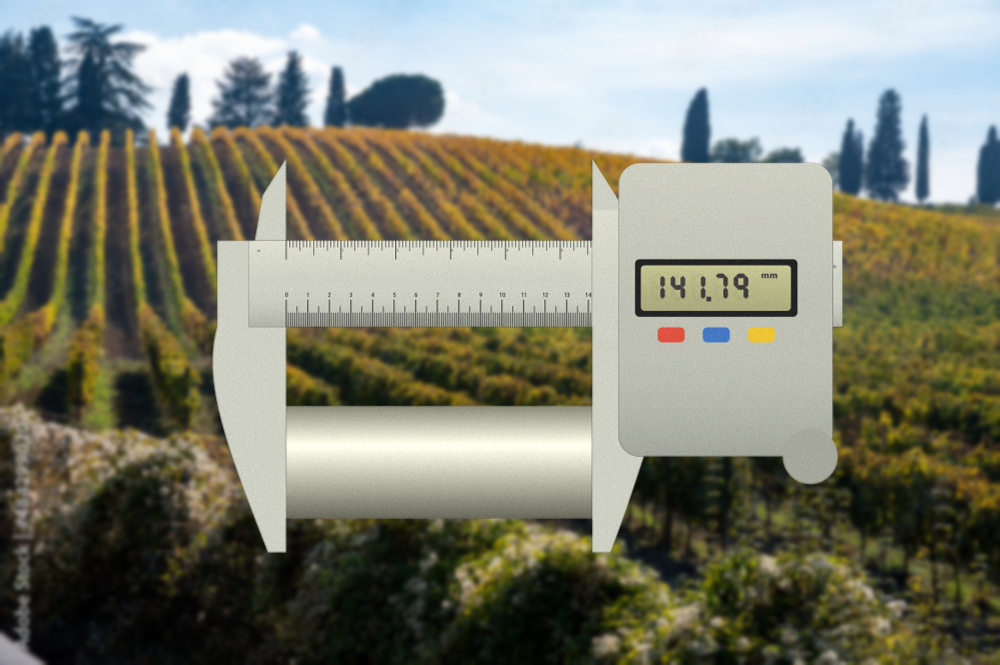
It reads 141.79 mm
